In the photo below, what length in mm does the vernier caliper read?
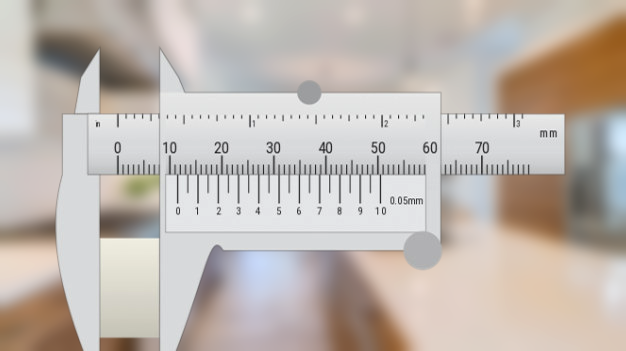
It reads 11.5 mm
